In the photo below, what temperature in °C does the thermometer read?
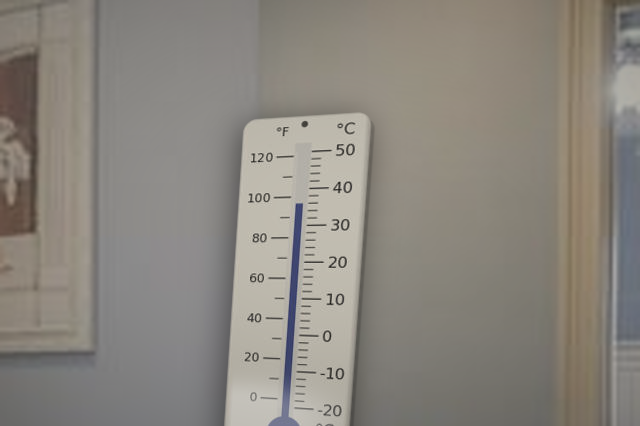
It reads 36 °C
